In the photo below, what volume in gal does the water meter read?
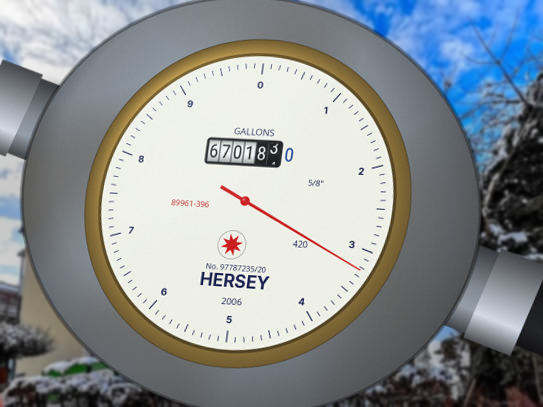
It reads 6701833.2 gal
